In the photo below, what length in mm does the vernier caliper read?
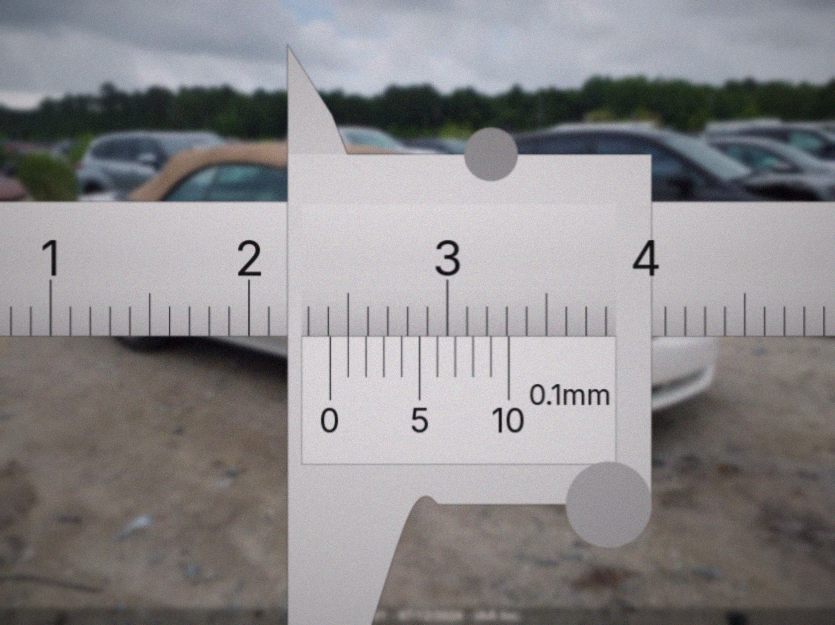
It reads 24.1 mm
